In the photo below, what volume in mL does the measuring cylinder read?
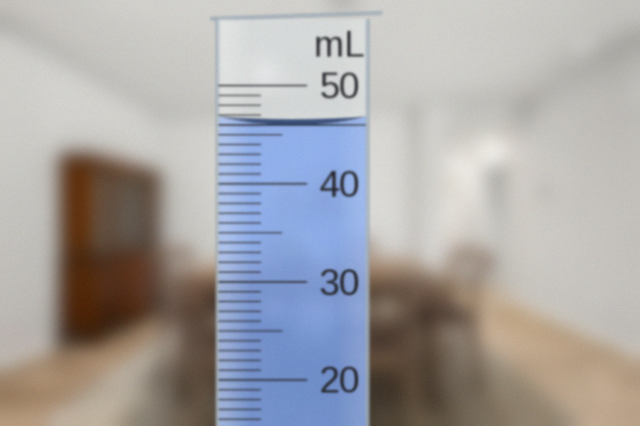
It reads 46 mL
